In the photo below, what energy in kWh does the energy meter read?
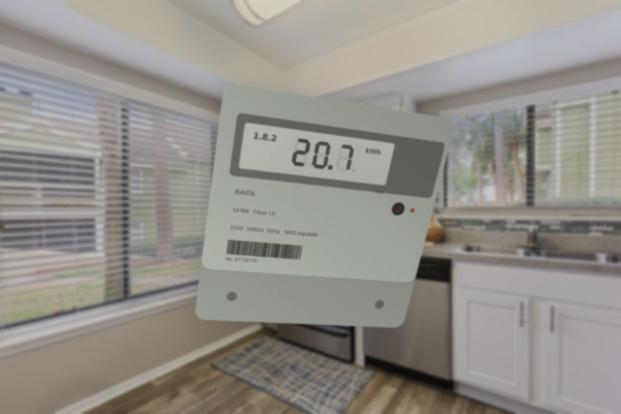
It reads 20.7 kWh
